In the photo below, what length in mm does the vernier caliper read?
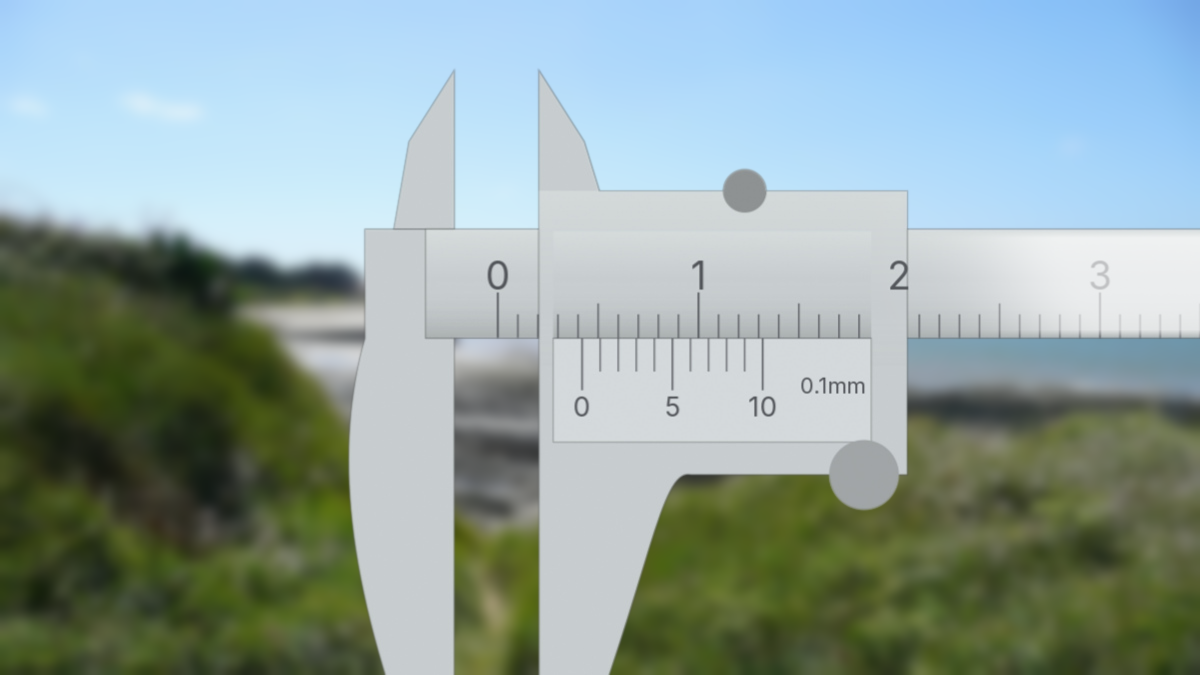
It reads 4.2 mm
